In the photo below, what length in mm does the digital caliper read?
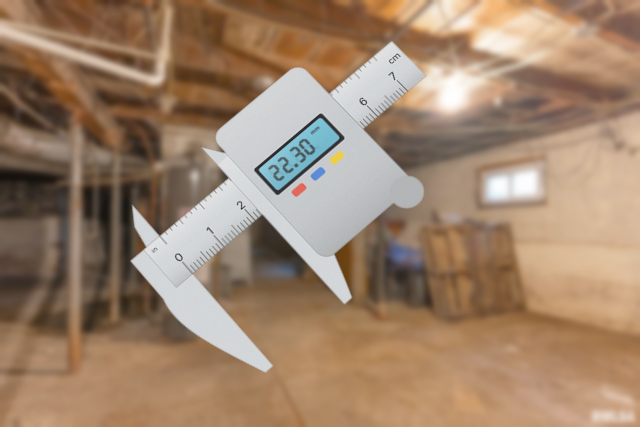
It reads 22.30 mm
